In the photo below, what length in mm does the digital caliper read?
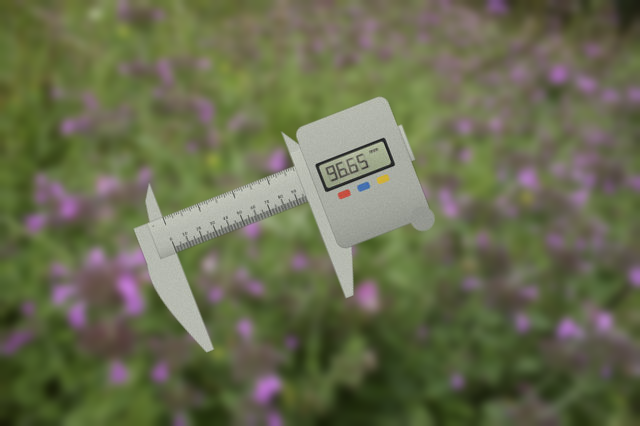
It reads 96.65 mm
